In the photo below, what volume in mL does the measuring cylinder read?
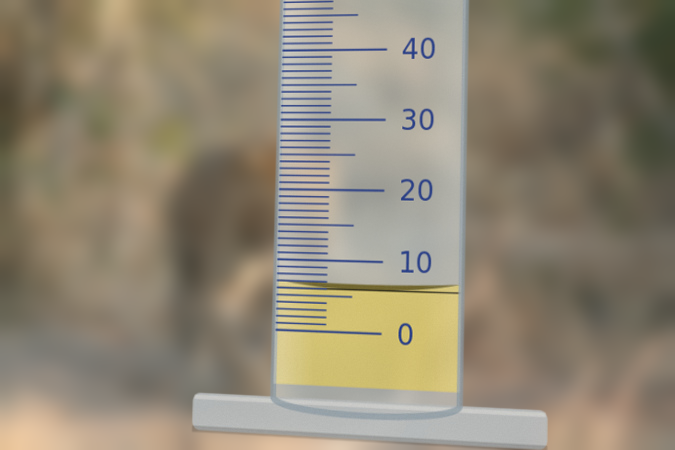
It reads 6 mL
